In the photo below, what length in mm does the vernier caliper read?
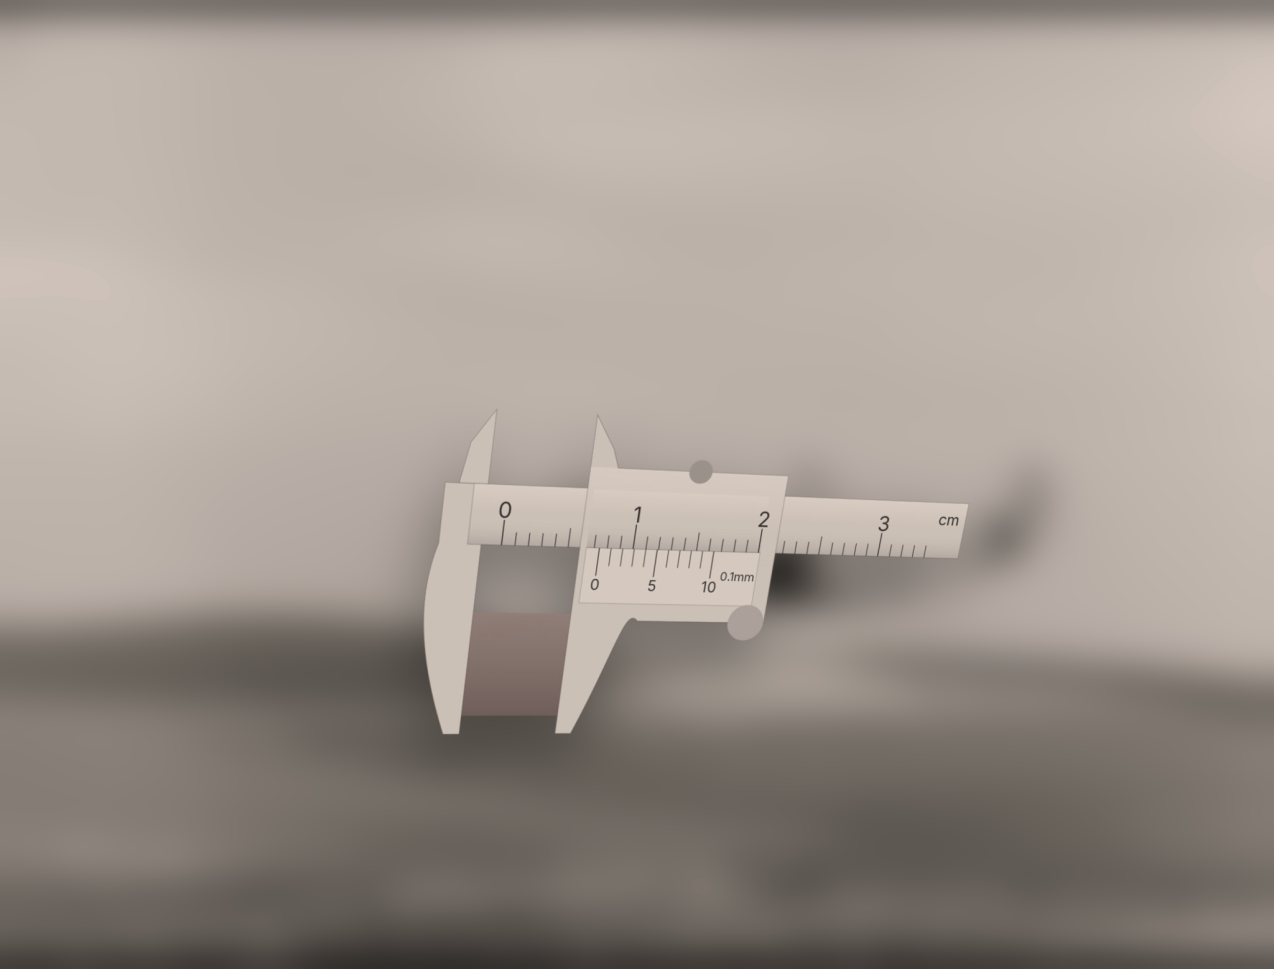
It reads 7.4 mm
